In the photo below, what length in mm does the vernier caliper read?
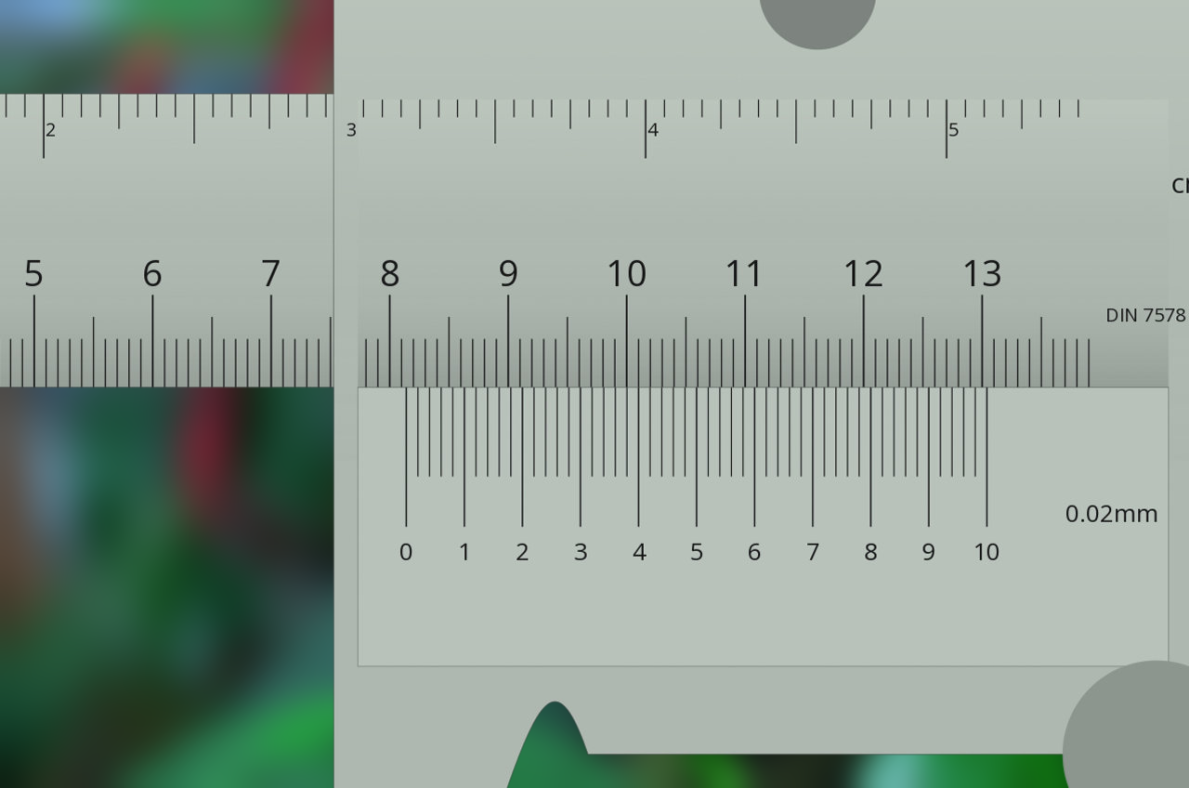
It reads 81.4 mm
